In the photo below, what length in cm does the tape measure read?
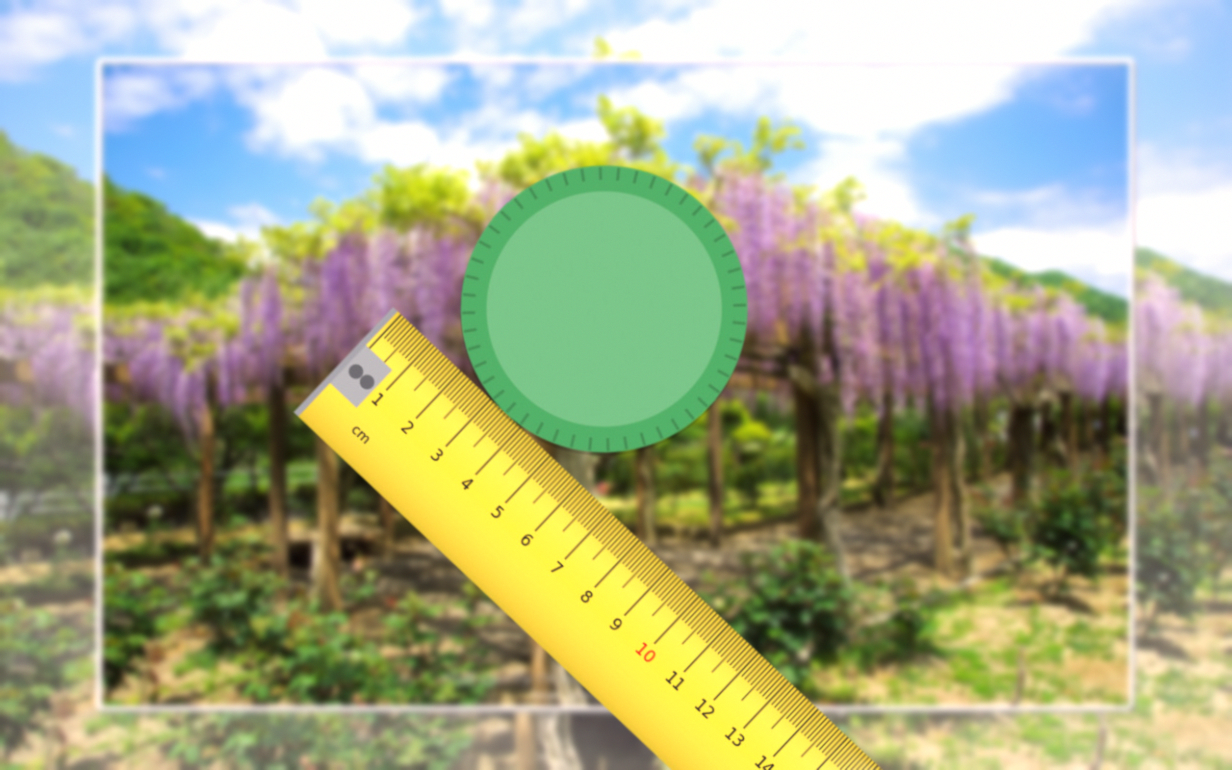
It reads 7 cm
